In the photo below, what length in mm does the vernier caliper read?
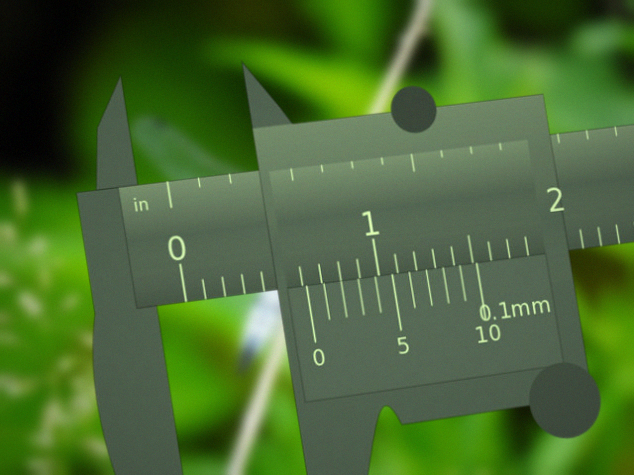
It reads 6.2 mm
